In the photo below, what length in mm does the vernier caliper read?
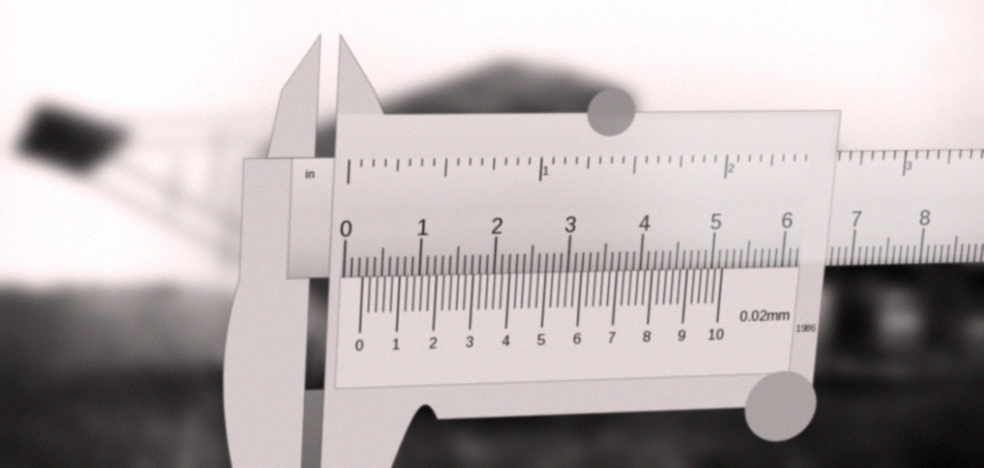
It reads 2.5 mm
